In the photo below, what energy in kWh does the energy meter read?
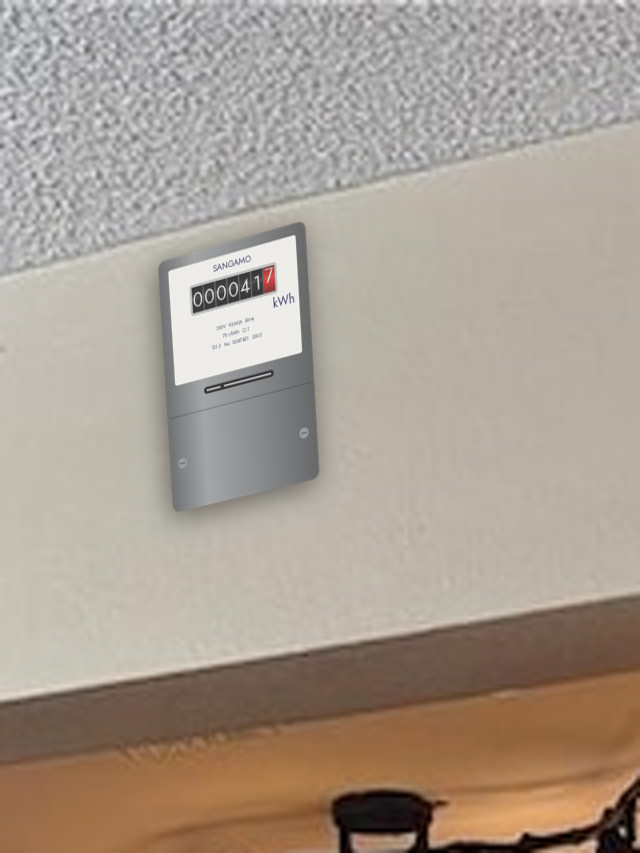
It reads 41.7 kWh
